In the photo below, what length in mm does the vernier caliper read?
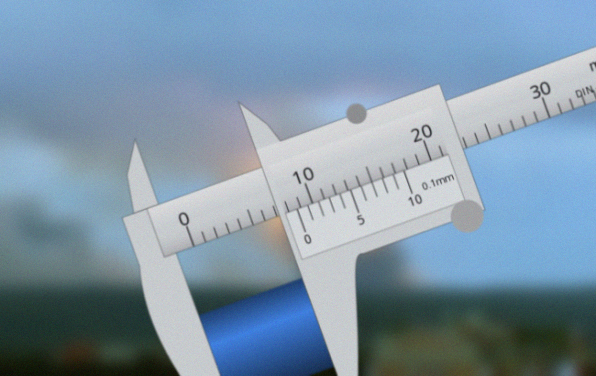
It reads 8.7 mm
